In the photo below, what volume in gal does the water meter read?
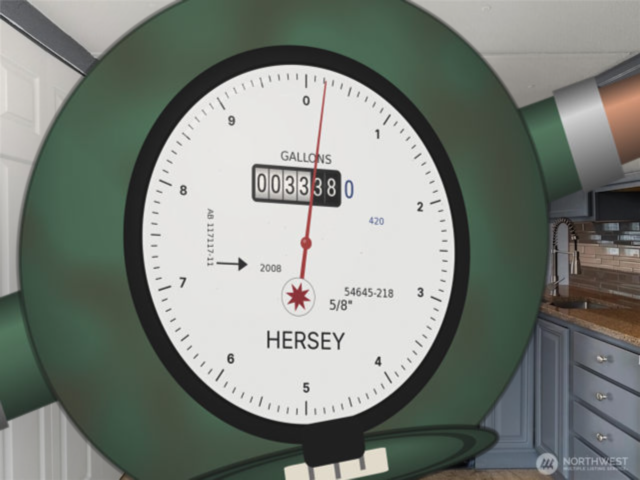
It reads 33380.2 gal
